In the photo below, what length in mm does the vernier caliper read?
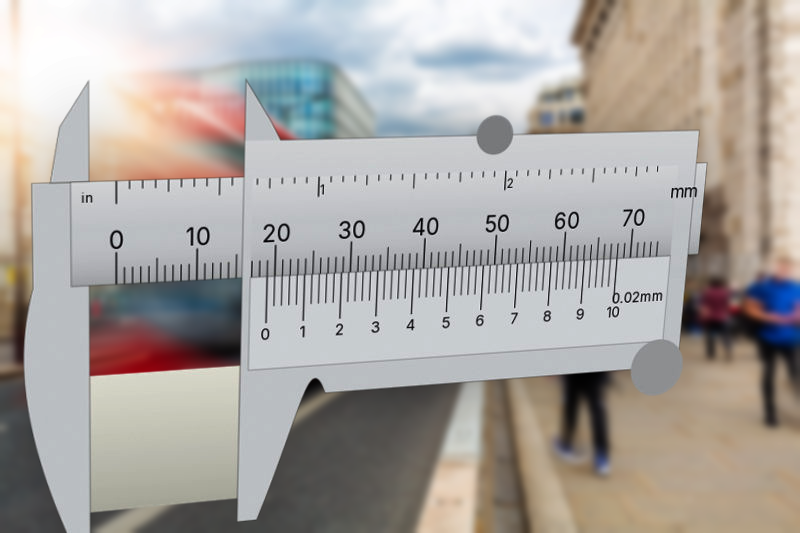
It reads 19.0 mm
